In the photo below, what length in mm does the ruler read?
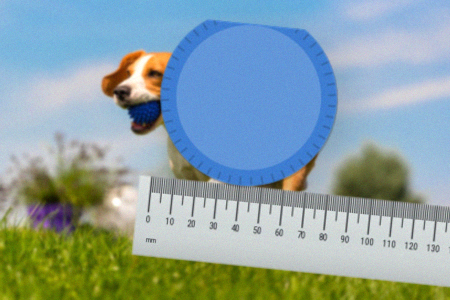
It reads 80 mm
